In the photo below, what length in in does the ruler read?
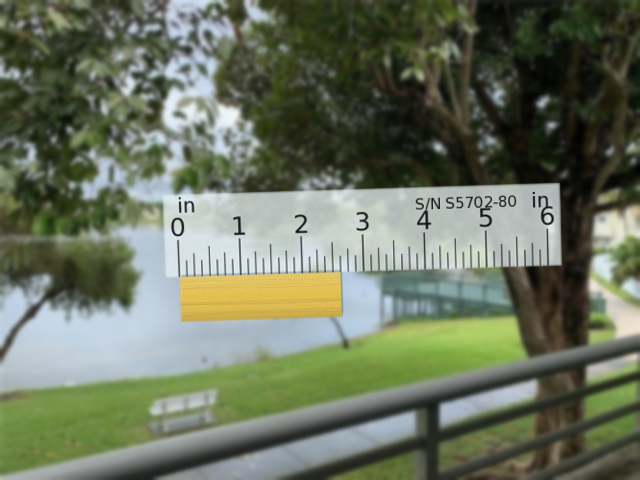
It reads 2.625 in
